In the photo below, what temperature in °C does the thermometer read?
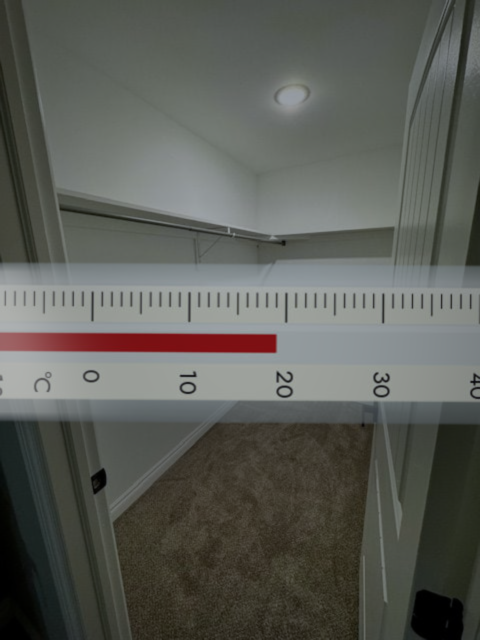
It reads 19 °C
